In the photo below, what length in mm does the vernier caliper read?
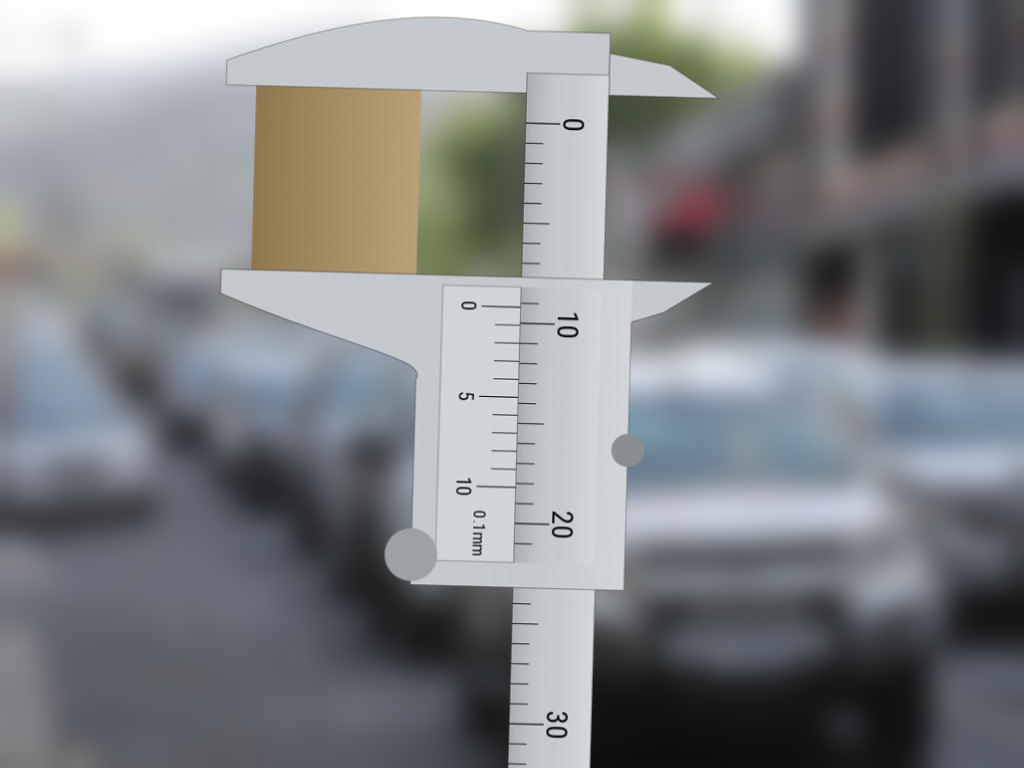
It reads 9.2 mm
